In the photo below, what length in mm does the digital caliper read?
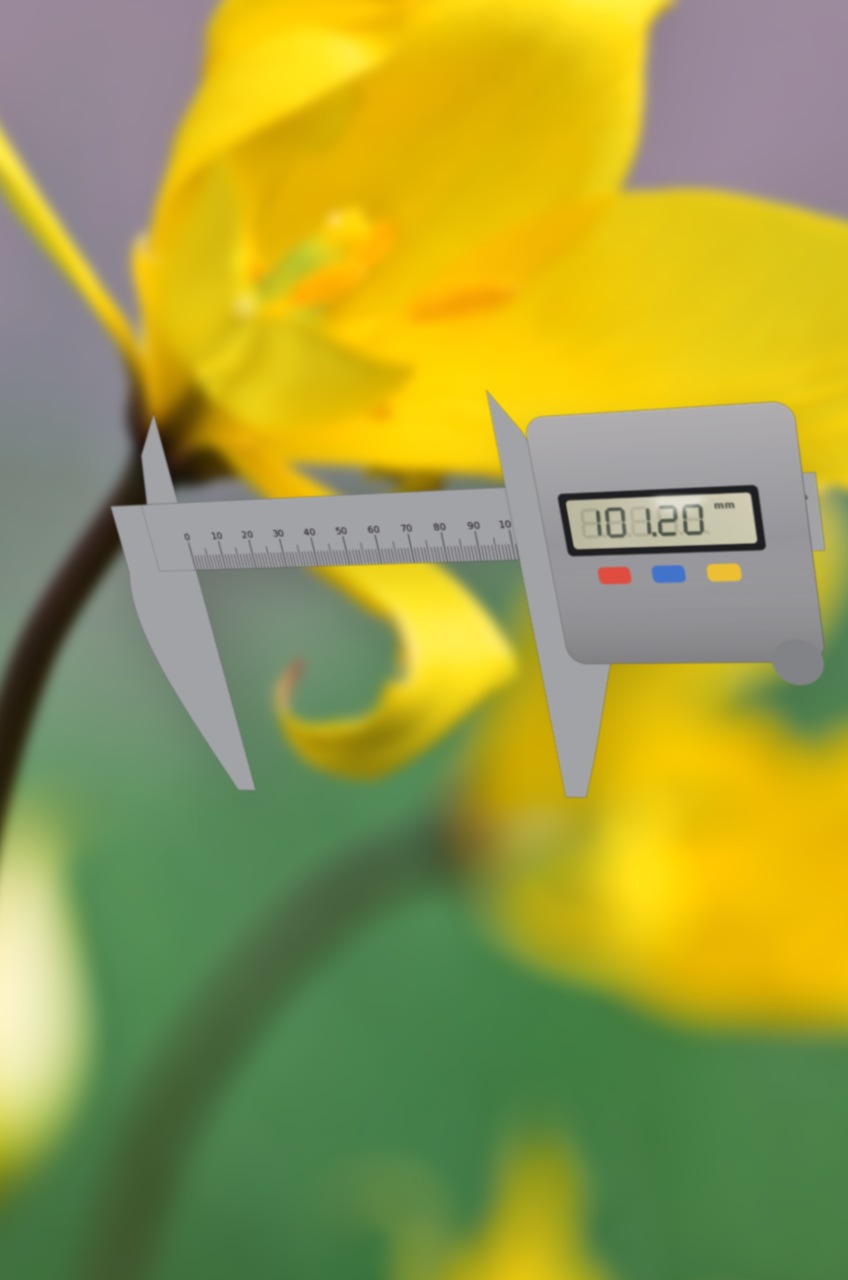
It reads 101.20 mm
